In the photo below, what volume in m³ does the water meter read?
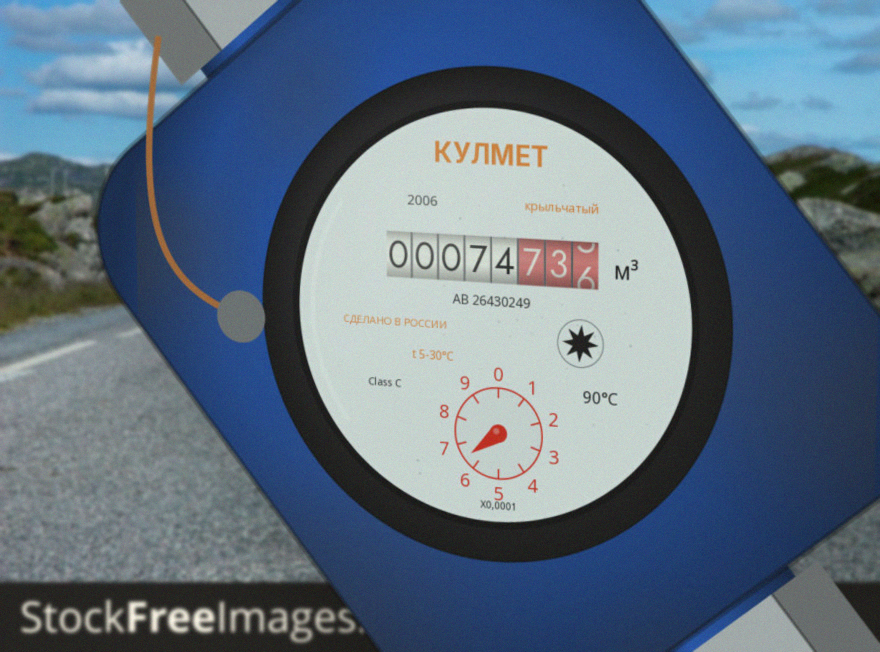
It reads 74.7356 m³
